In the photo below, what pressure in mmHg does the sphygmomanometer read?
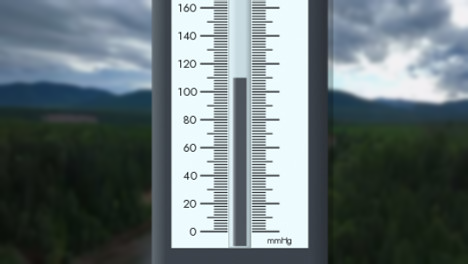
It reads 110 mmHg
